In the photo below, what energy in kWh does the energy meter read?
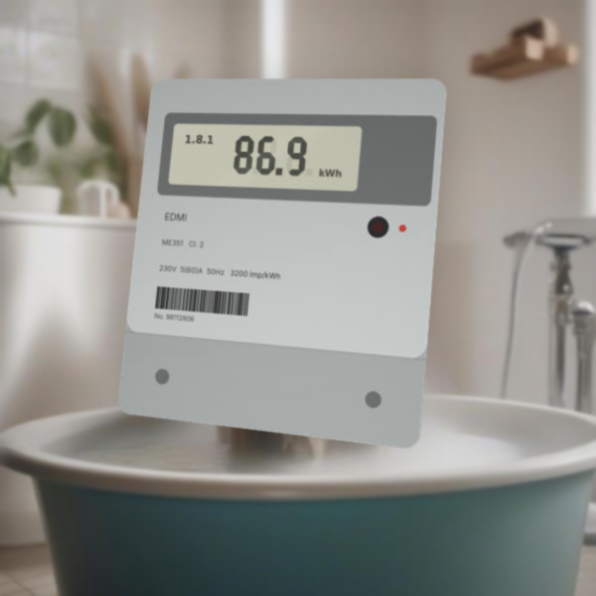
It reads 86.9 kWh
